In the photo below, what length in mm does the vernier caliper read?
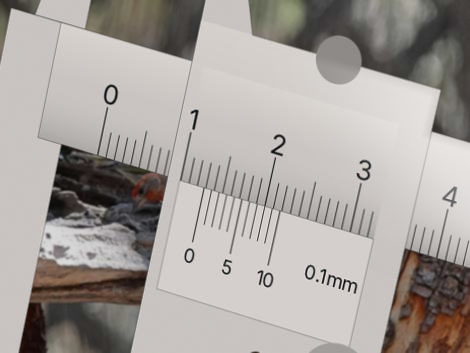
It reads 12.8 mm
